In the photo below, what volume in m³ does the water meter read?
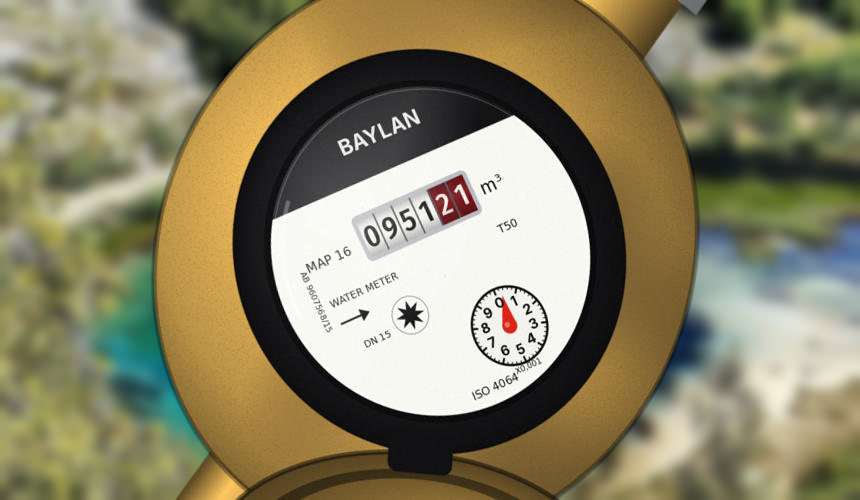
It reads 951.210 m³
